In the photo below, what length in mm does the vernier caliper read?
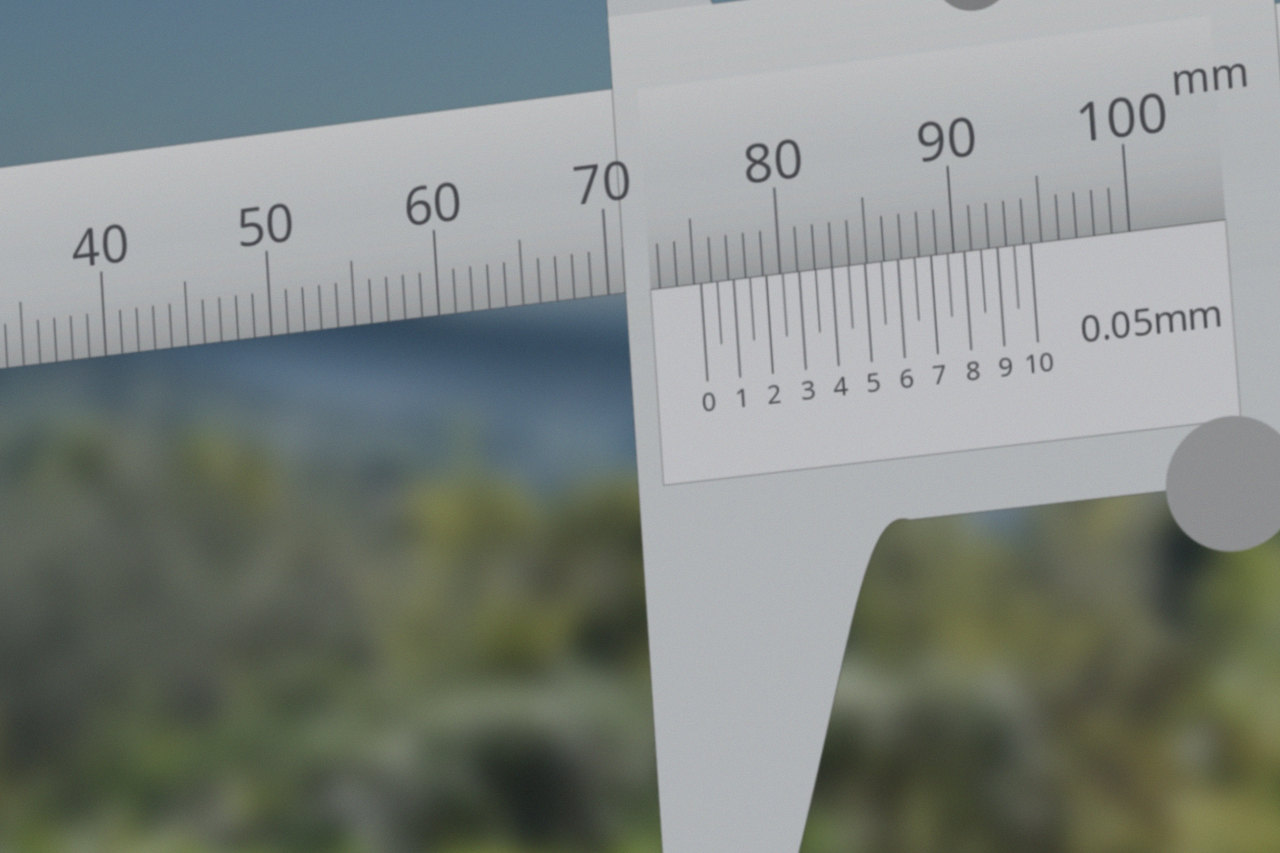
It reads 75.4 mm
